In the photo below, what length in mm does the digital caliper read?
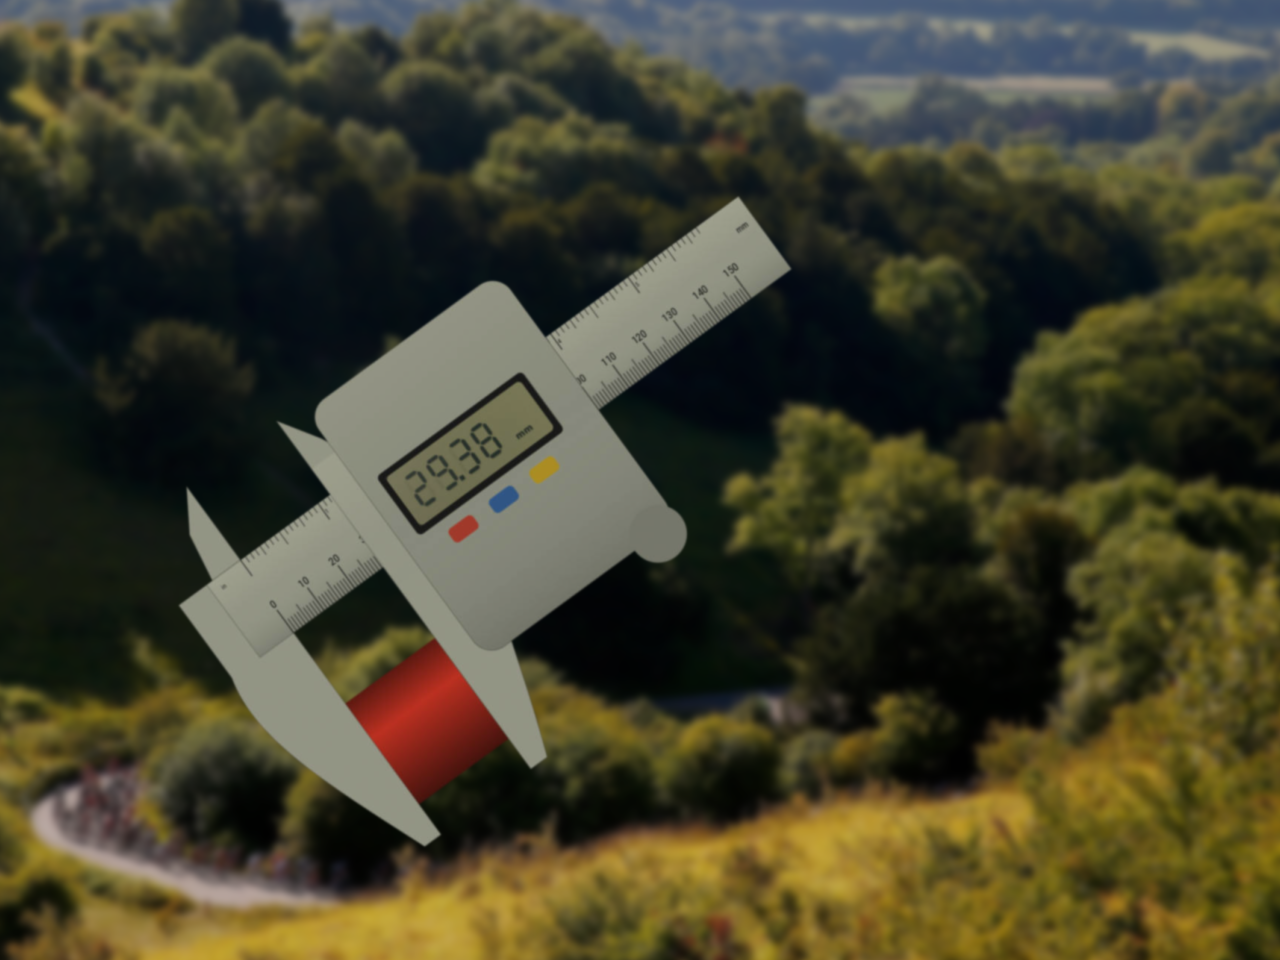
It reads 29.38 mm
